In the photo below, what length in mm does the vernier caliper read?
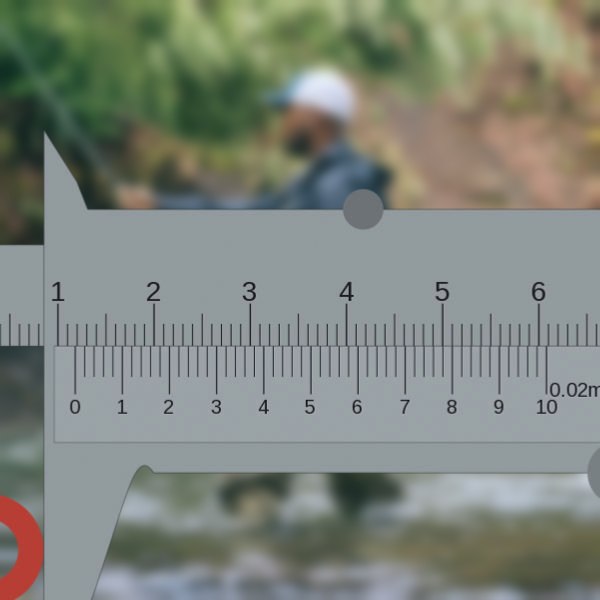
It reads 11.8 mm
